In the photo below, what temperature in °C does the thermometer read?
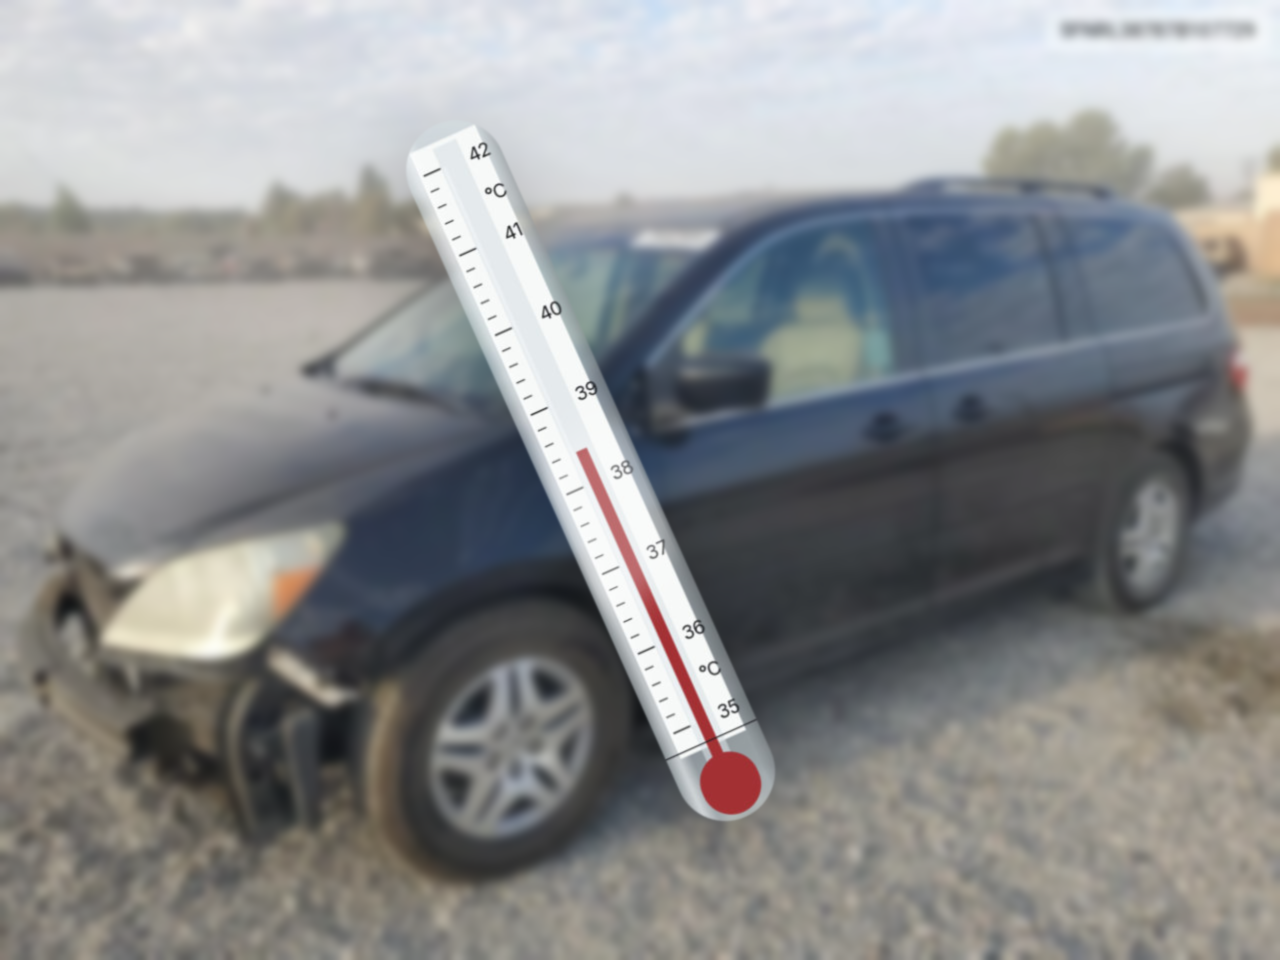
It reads 38.4 °C
